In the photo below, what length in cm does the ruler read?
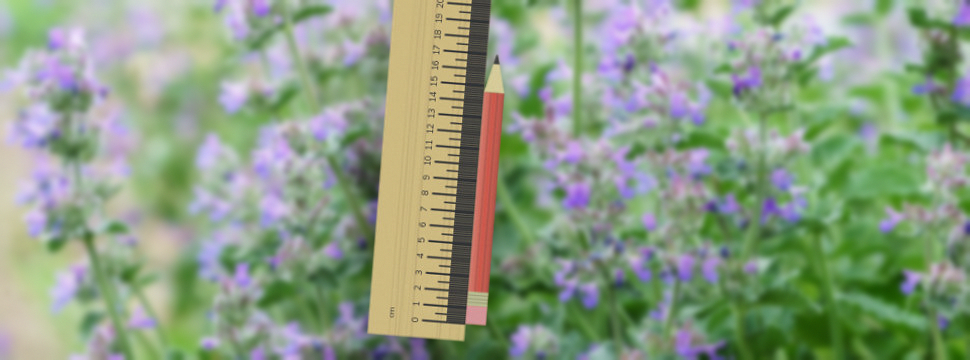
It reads 17 cm
